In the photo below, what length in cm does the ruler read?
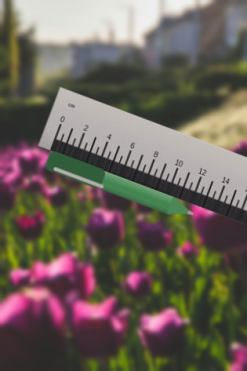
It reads 12.5 cm
